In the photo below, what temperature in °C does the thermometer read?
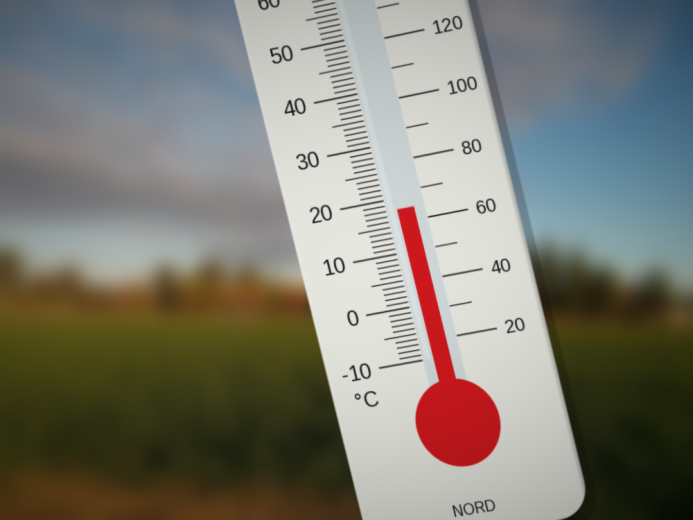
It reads 18 °C
